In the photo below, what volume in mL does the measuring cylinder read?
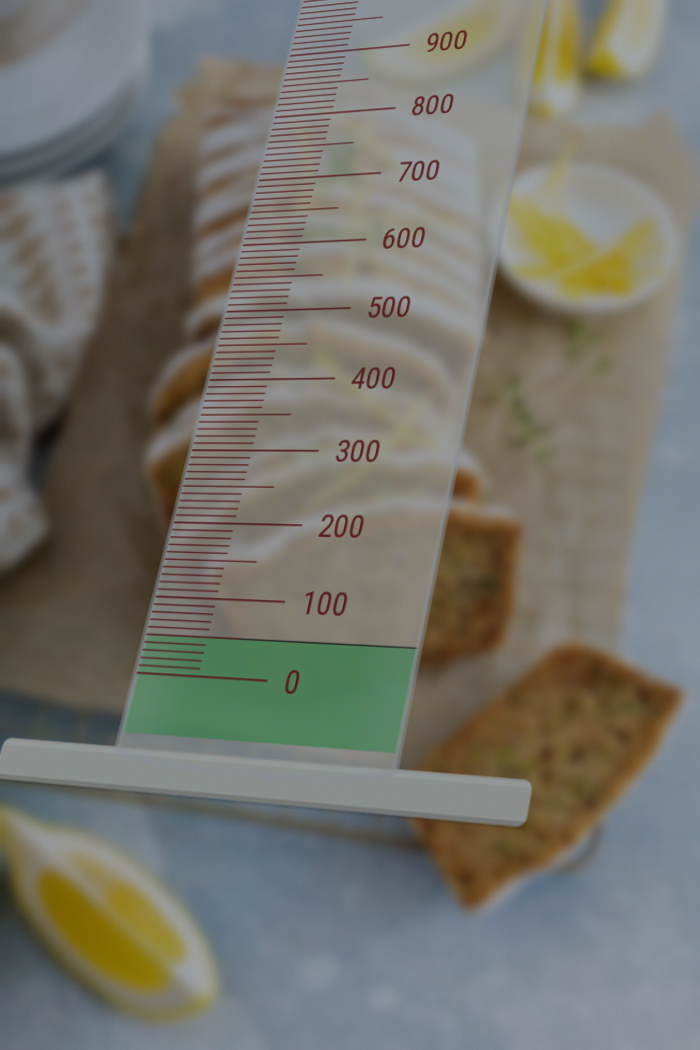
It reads 50 mL
